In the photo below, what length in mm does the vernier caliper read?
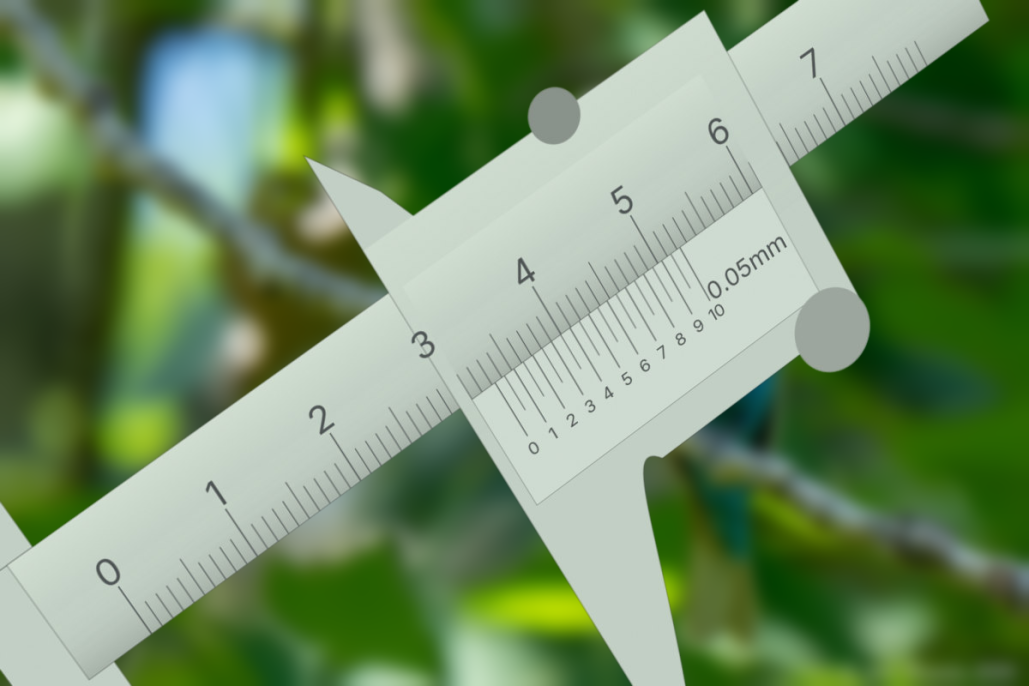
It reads 33.3 mm
